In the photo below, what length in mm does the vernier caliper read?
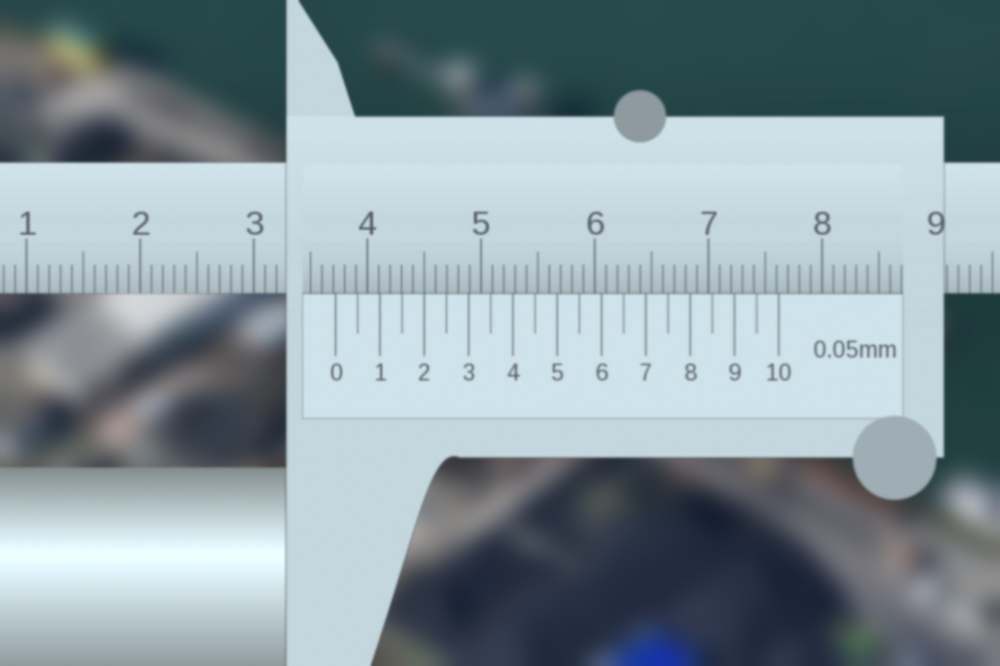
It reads 37.2 mm
